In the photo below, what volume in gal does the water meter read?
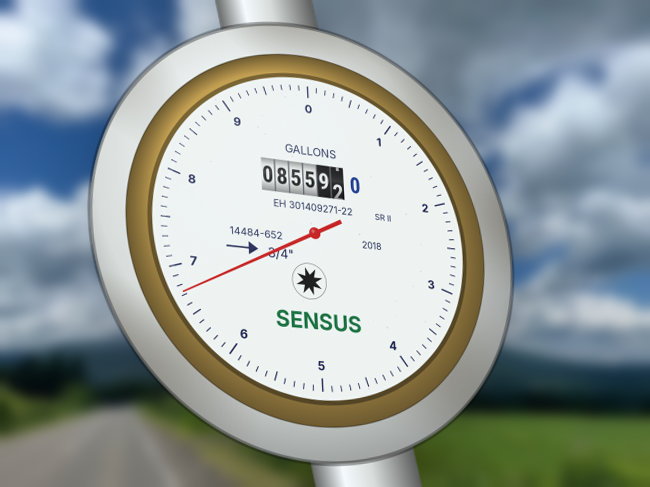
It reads 855916.7 gal
